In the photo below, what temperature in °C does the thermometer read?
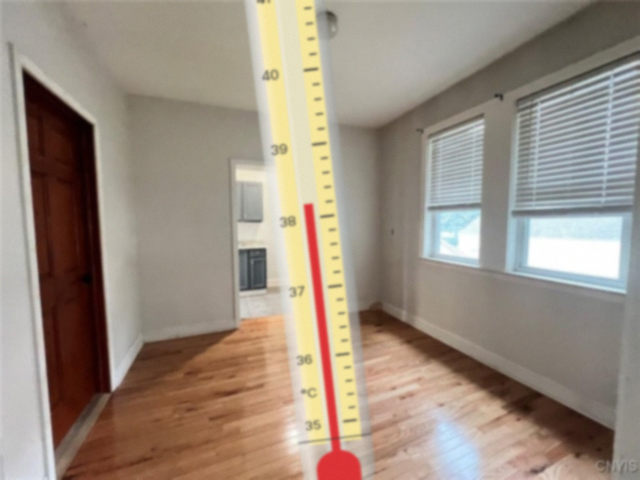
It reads 38.2 °C
